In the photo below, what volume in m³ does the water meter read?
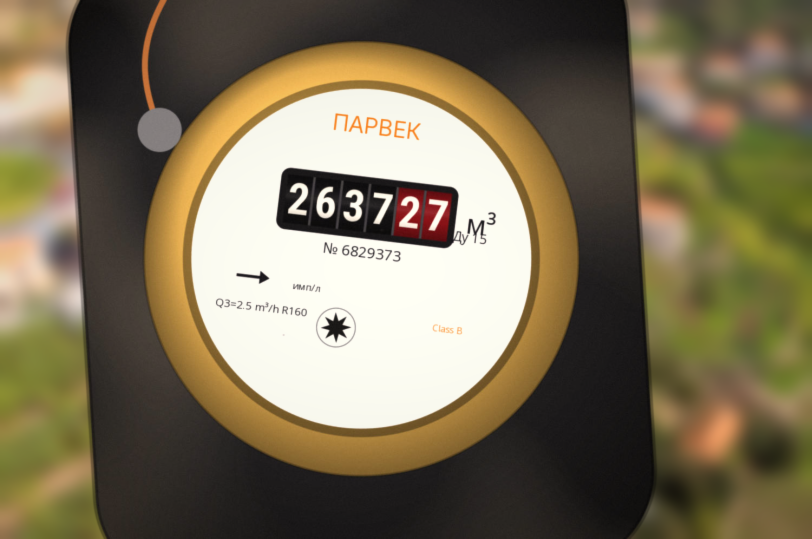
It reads 2637.27 m³
